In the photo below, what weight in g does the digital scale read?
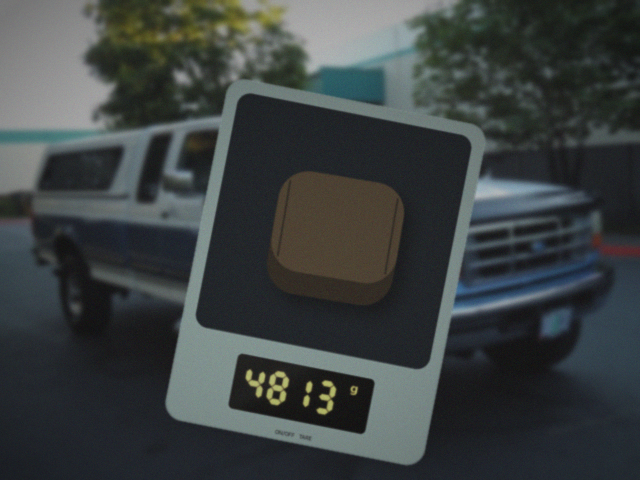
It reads 4813 g
